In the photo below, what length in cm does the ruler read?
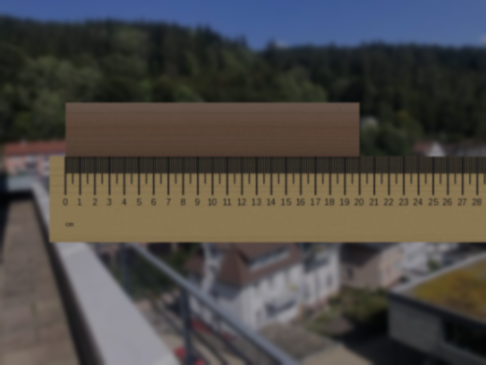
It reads 20 cm
